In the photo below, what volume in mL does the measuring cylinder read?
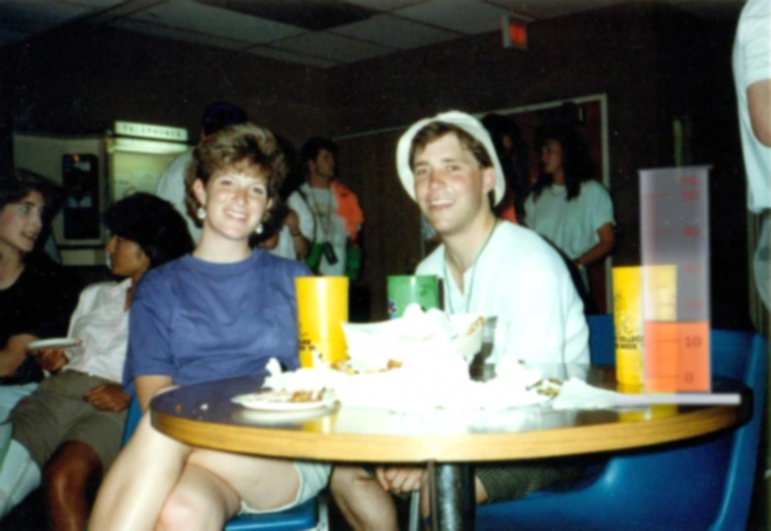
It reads 15 mL
